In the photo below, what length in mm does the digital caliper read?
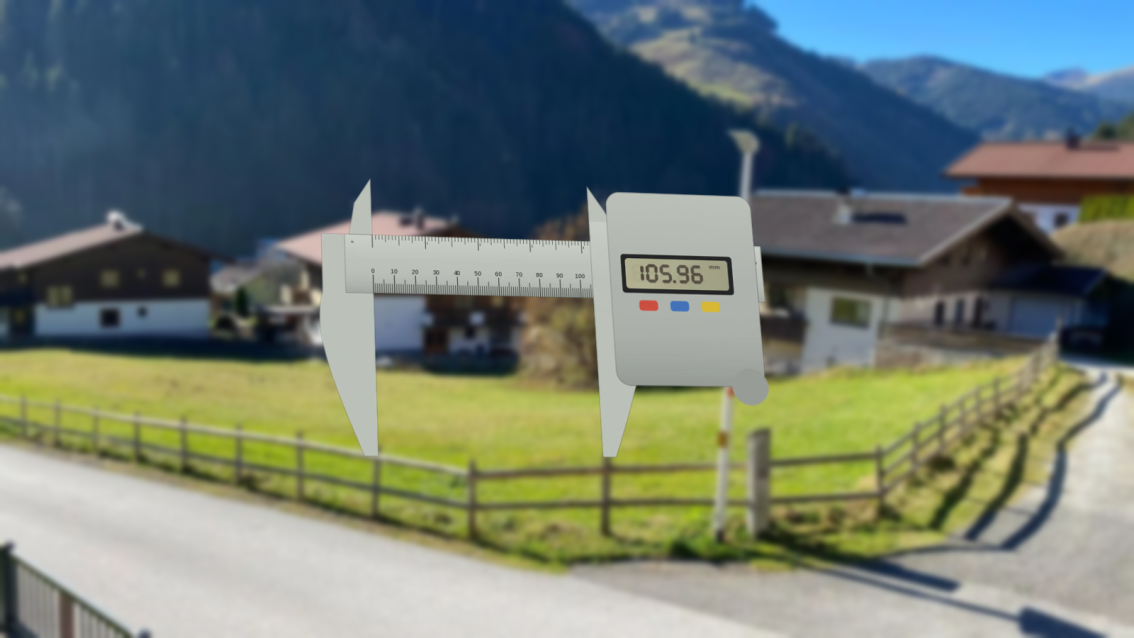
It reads 105.96 mm
